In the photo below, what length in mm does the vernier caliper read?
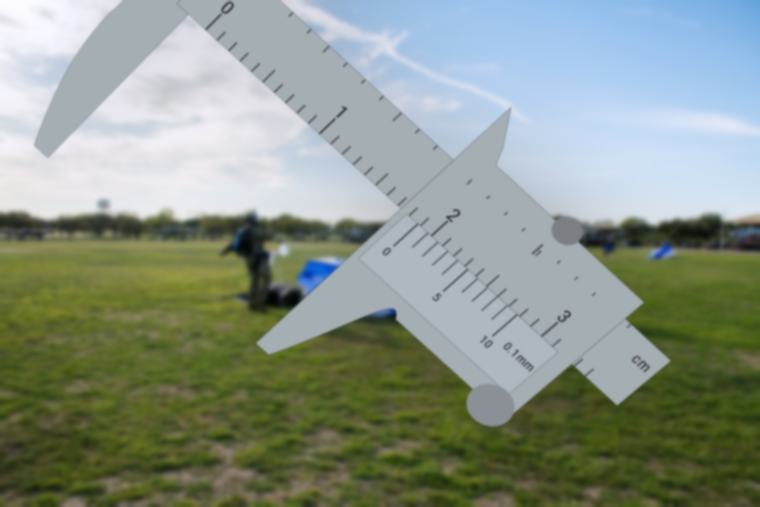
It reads 18.8 mm
